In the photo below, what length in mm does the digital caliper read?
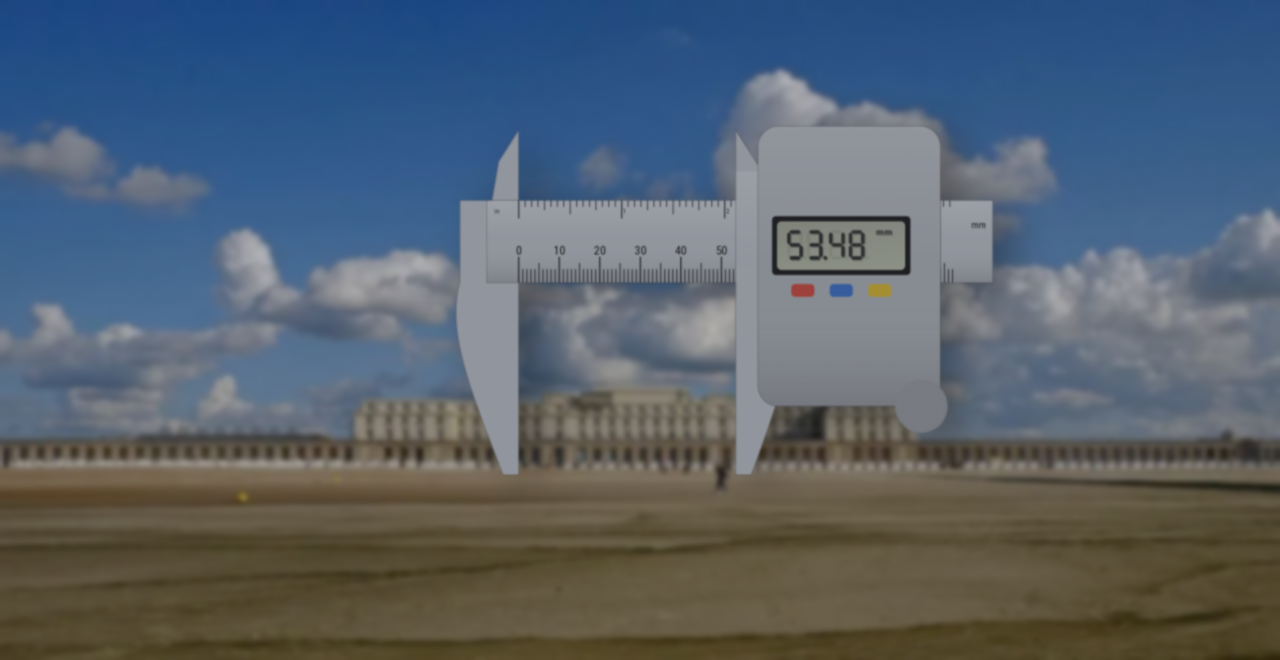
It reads 53.48 mm
